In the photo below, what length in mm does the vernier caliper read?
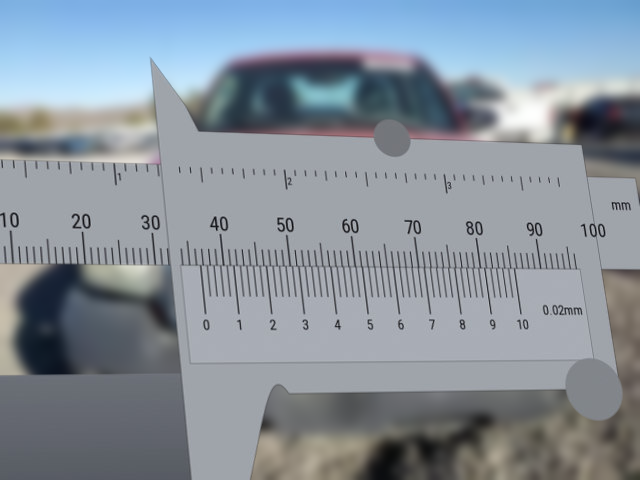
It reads 36.6 mm
